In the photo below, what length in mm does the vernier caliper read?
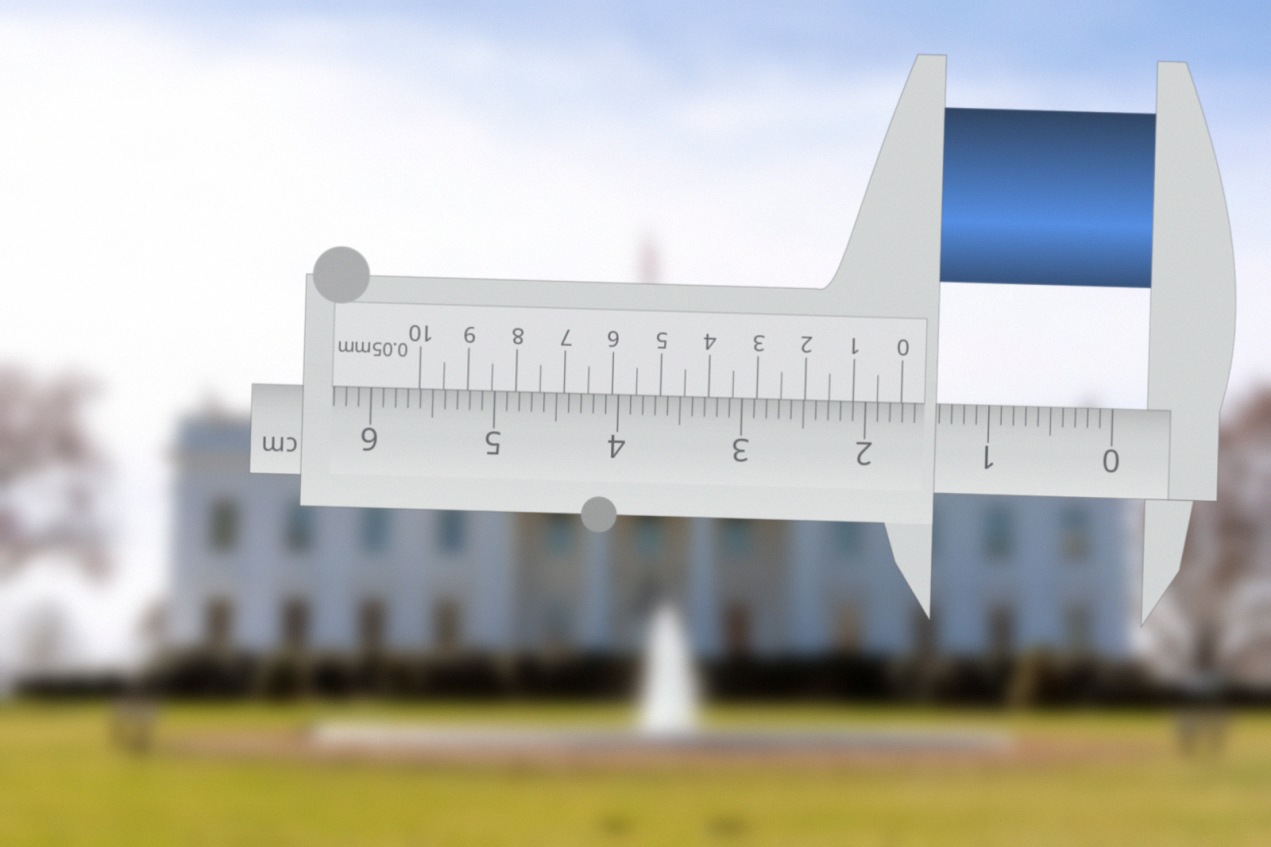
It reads 17.1 mm
